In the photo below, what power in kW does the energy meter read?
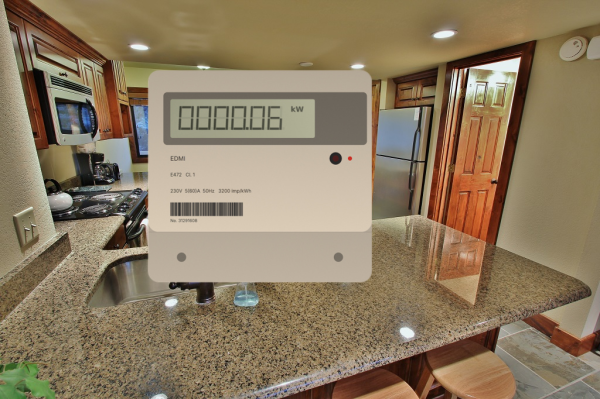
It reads 0.06 kW
